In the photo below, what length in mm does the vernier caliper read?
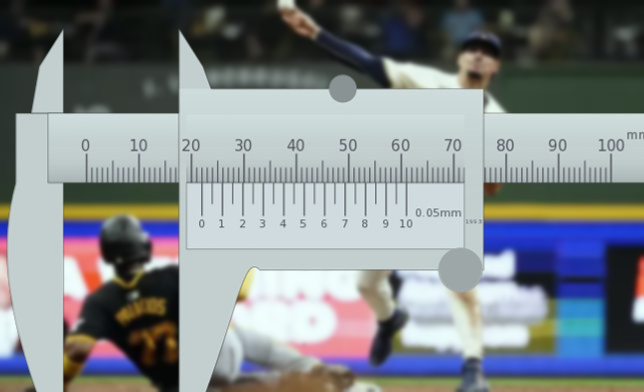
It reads 22.0 mm
